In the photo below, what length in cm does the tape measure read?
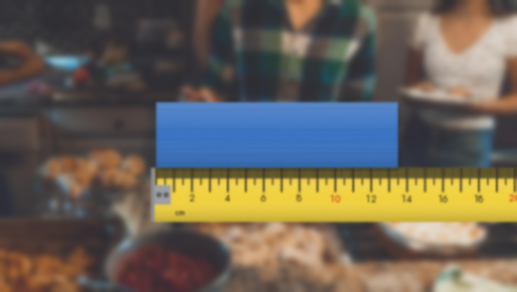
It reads 13.5 cm
